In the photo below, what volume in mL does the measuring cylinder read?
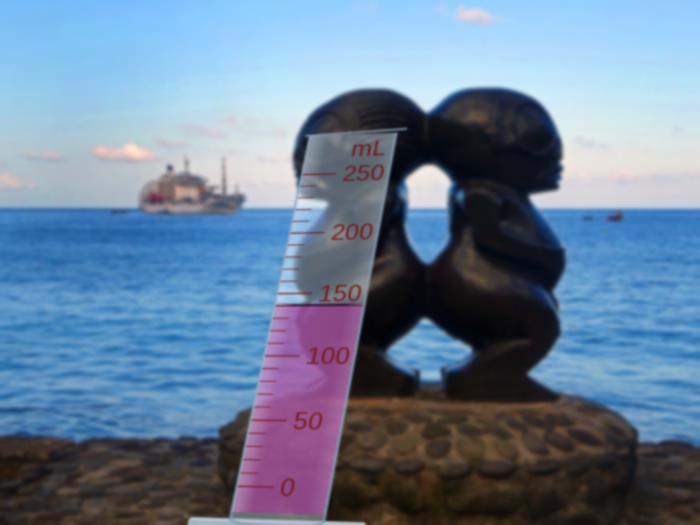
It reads 140 mL
